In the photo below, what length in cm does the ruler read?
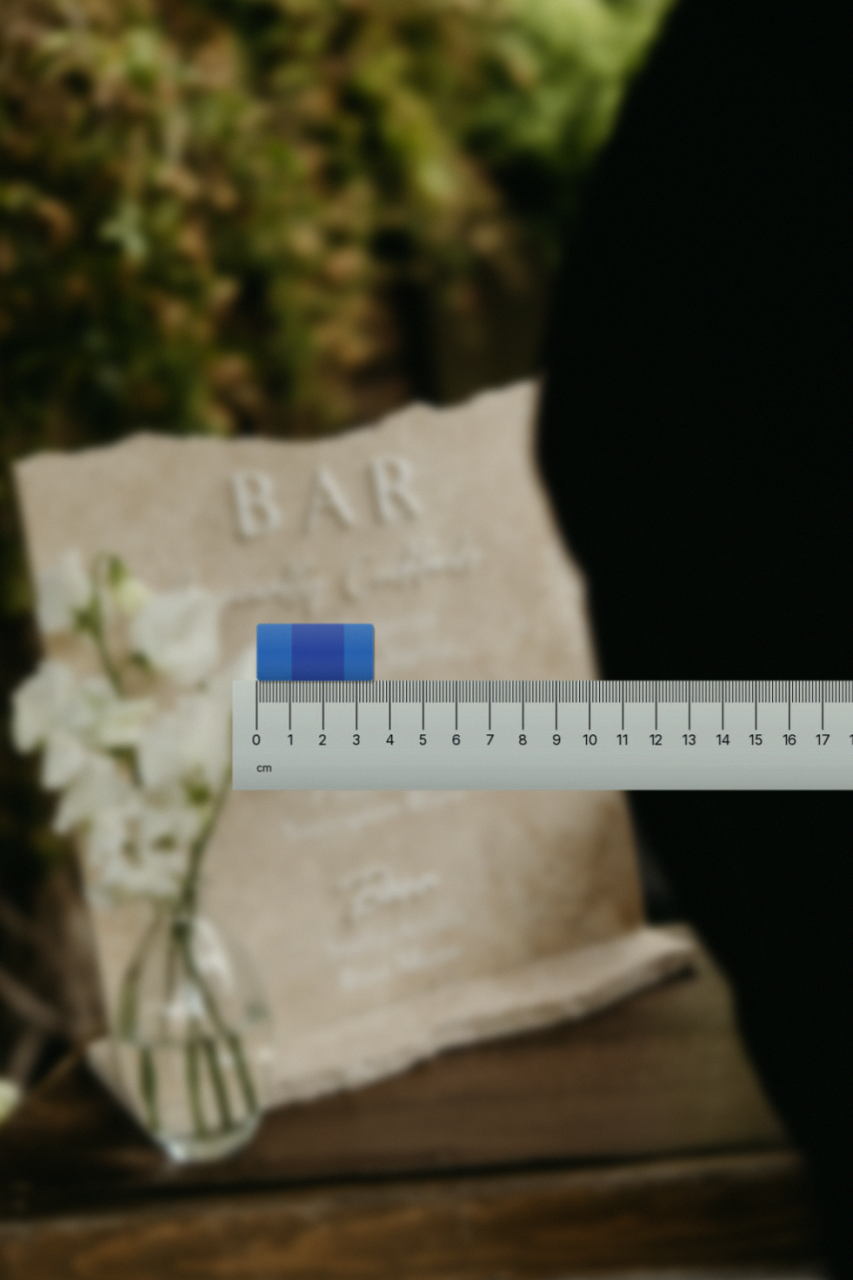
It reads 3.5 cm
